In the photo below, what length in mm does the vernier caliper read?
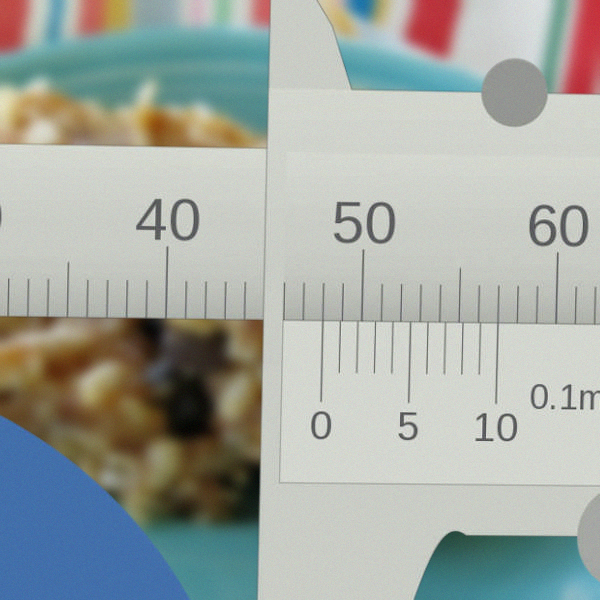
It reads 48.0 mm
